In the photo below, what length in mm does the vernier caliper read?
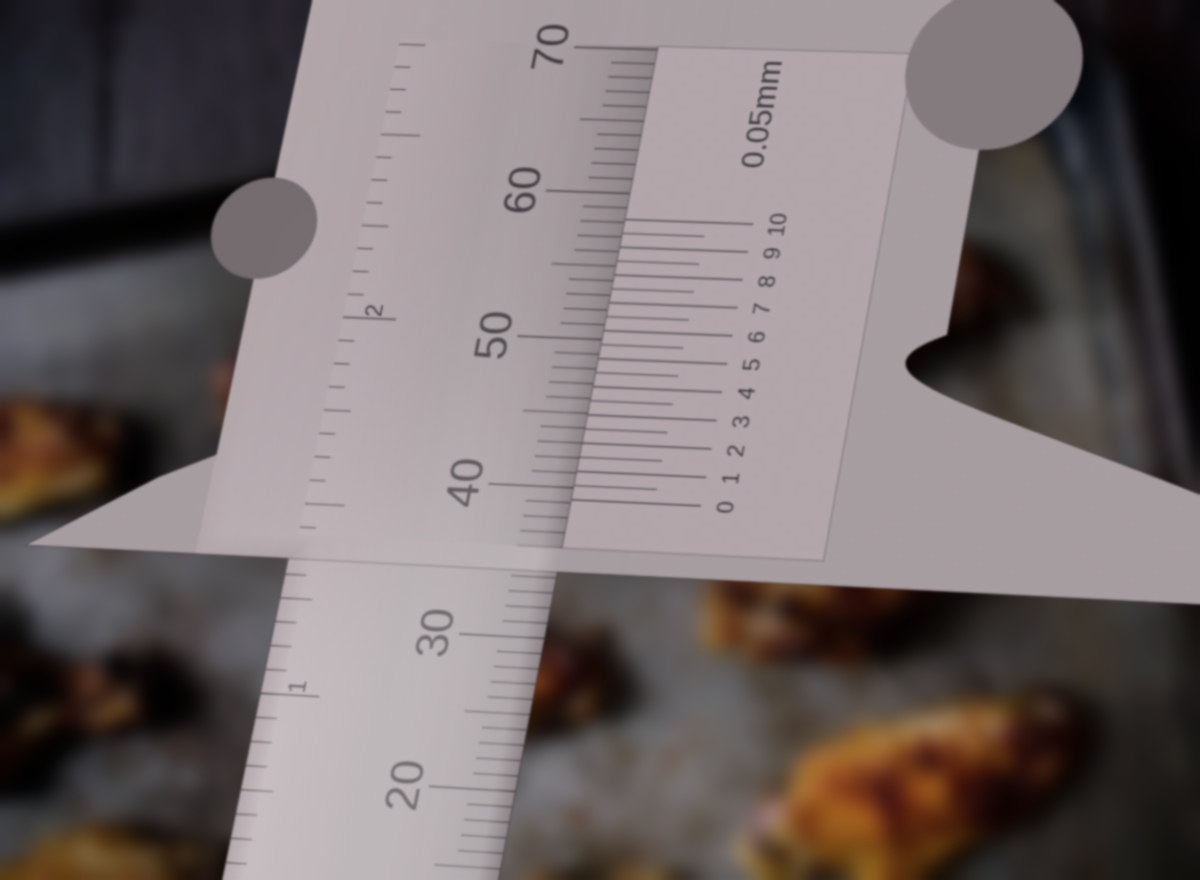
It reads 39.2 mm
